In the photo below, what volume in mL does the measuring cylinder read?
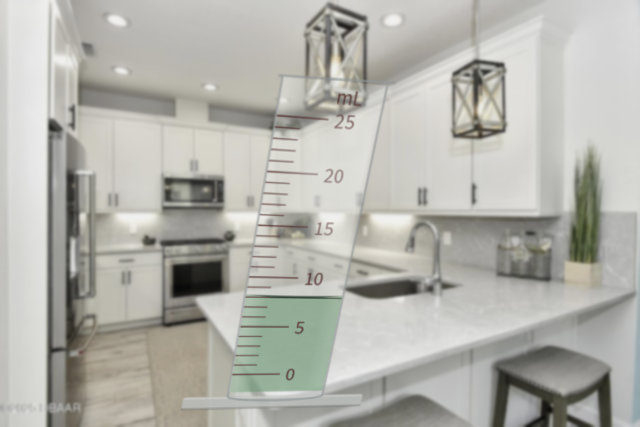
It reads 8 mL
